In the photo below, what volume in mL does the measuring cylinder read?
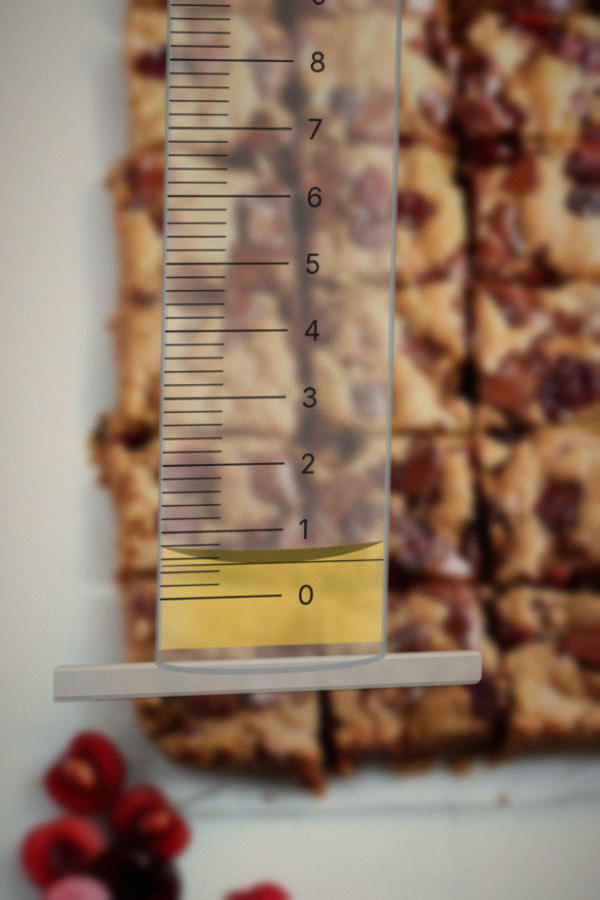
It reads 0.5 mL
